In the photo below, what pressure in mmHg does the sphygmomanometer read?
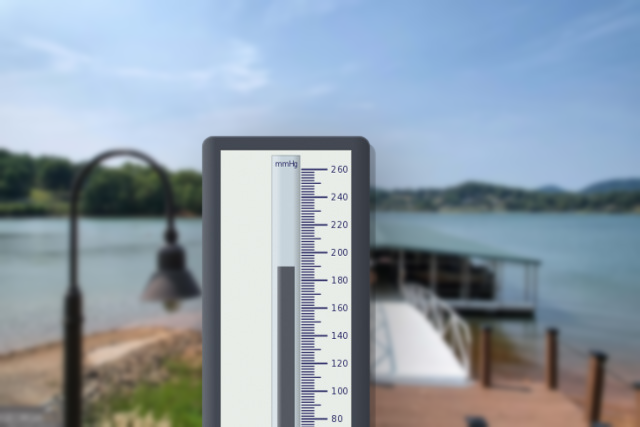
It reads 190 mmHg
